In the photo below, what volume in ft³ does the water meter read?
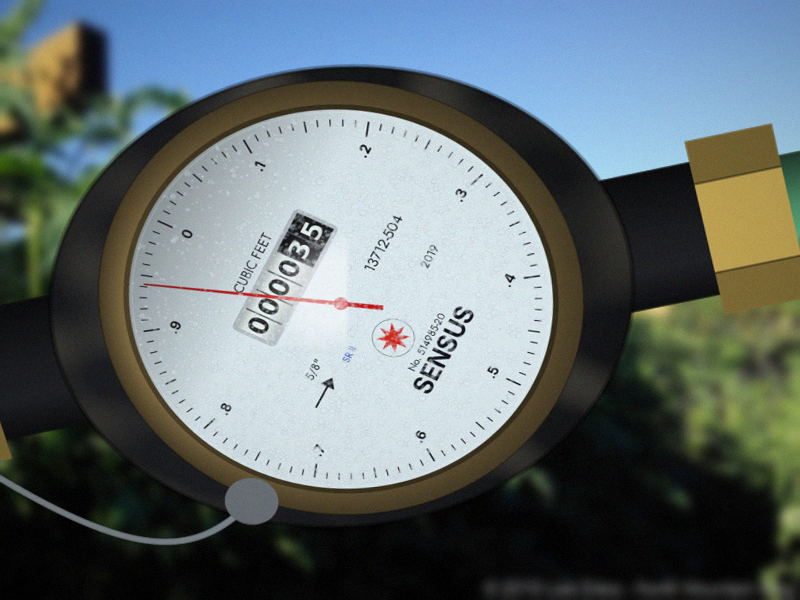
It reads 34.94 ft³
